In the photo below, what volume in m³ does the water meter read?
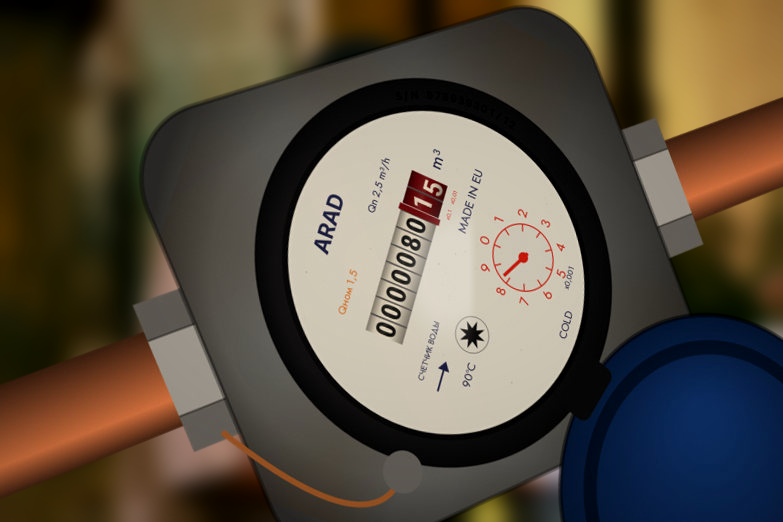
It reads 80.148 m³
